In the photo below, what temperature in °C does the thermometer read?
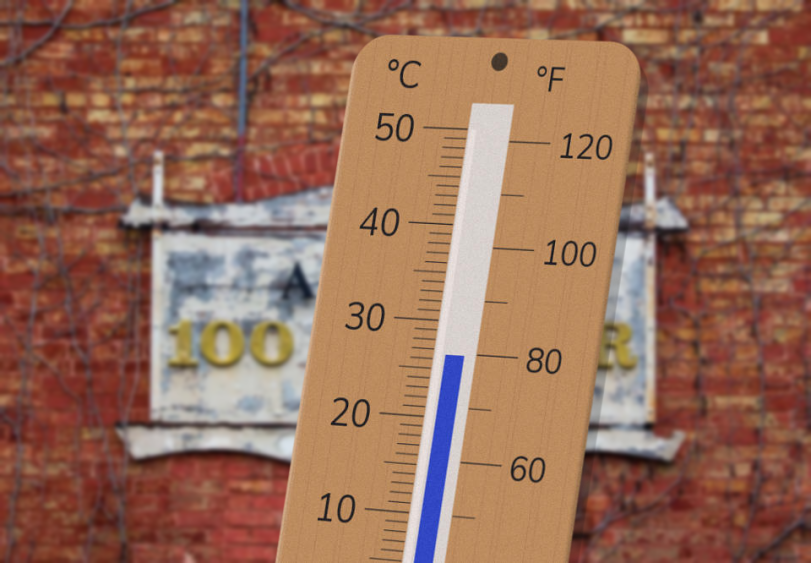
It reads 26.5 °C
